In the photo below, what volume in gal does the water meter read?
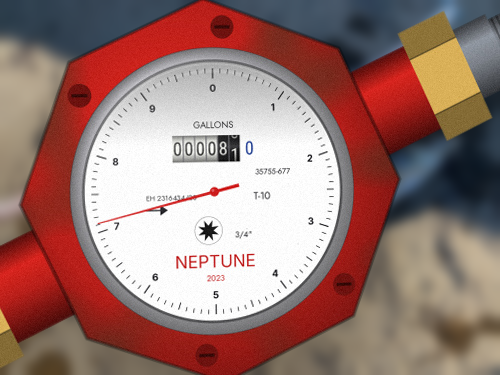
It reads 807.1 gal
